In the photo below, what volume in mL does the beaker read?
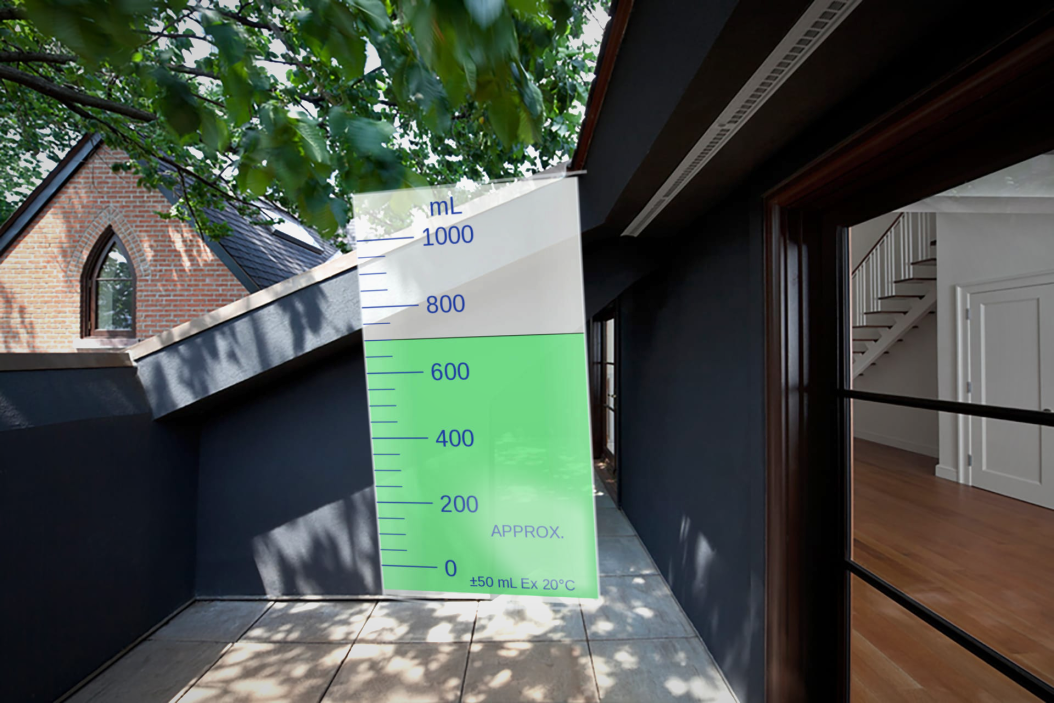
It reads 700 mL
